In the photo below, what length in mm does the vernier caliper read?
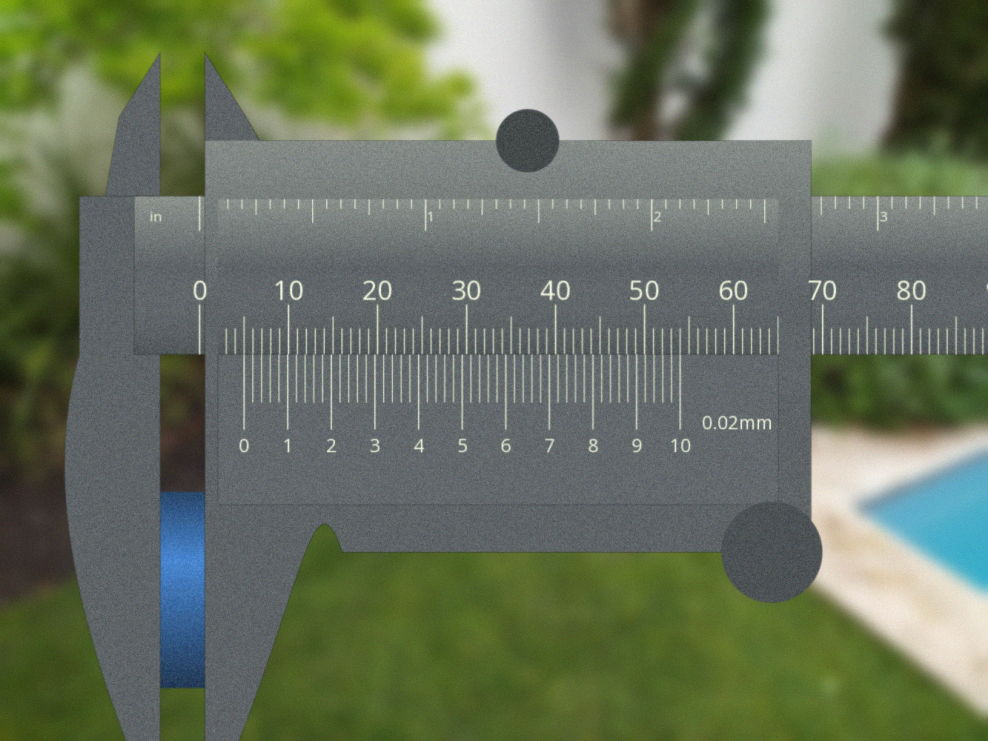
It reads 5.0 mm
